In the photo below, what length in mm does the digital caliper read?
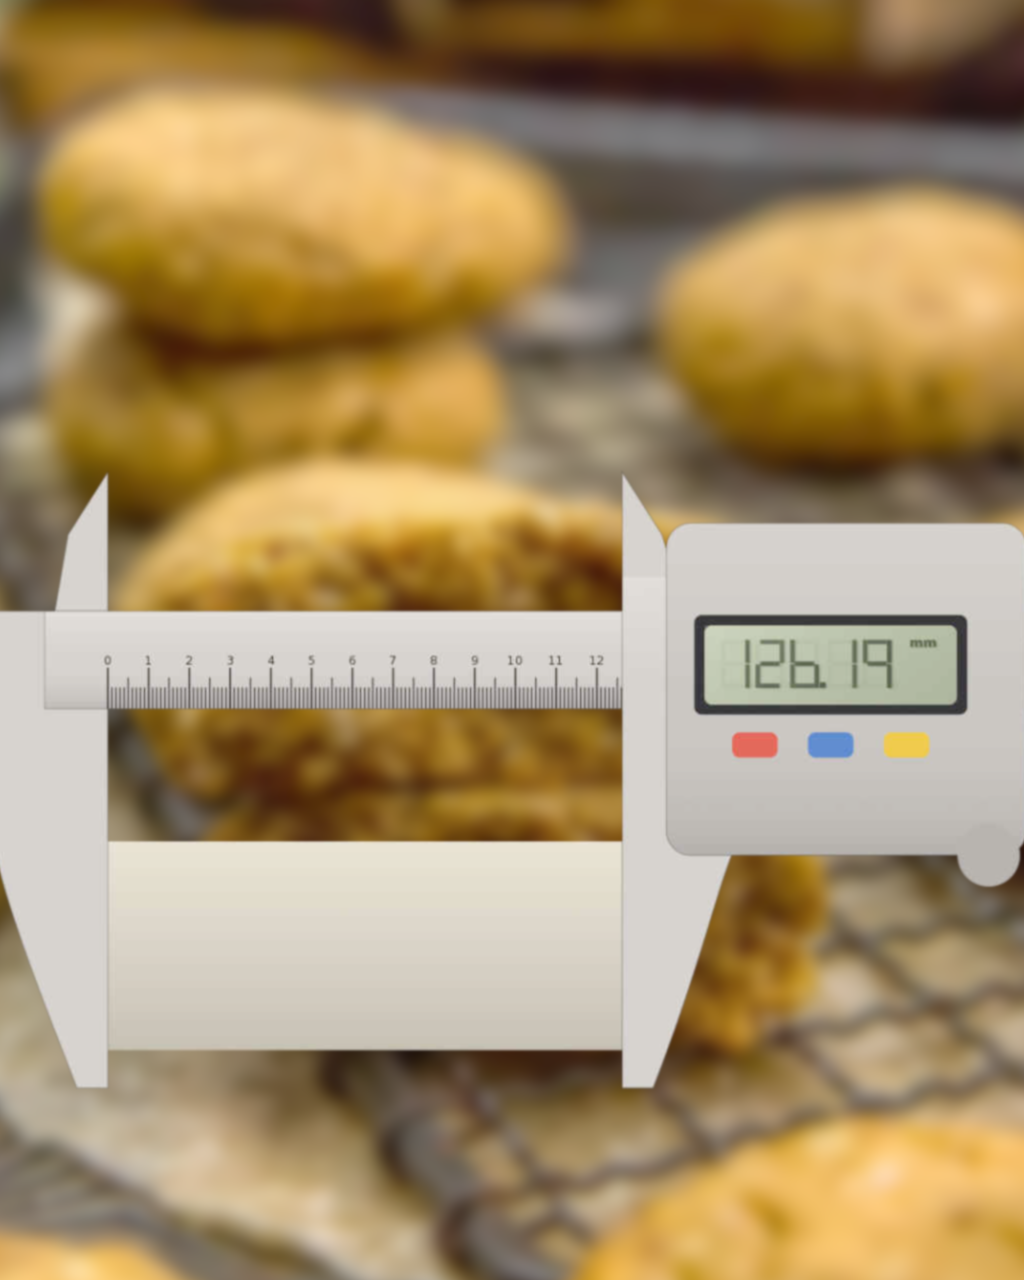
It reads 126.19 mm
